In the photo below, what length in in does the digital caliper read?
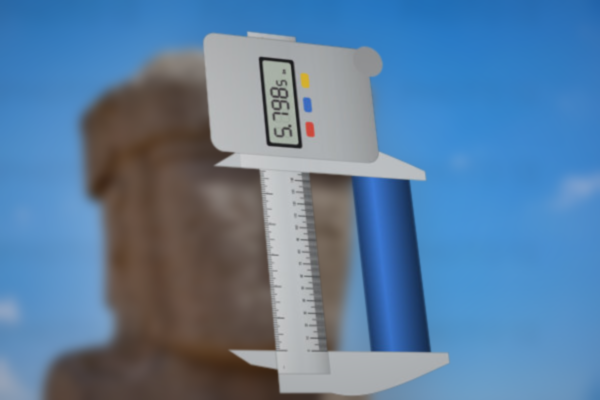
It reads 5.7985 in
